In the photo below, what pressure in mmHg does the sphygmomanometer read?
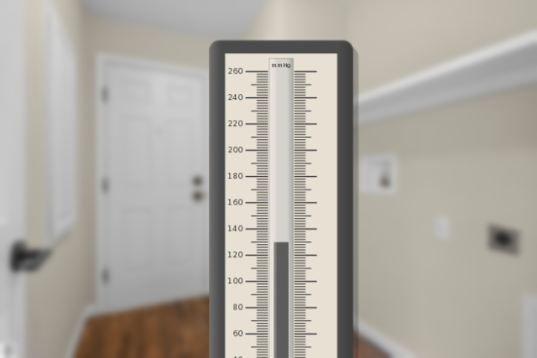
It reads 130 mmHg
